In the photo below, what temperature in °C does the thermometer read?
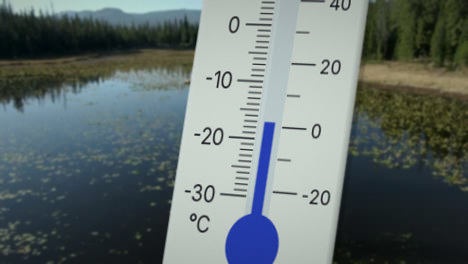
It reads -17 °C
